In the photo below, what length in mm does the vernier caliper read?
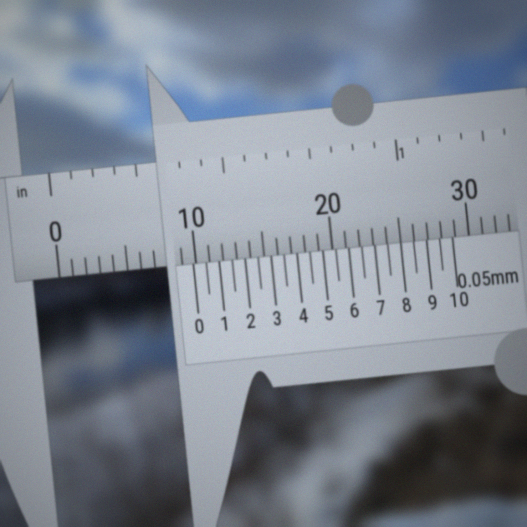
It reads 9.8 mm
